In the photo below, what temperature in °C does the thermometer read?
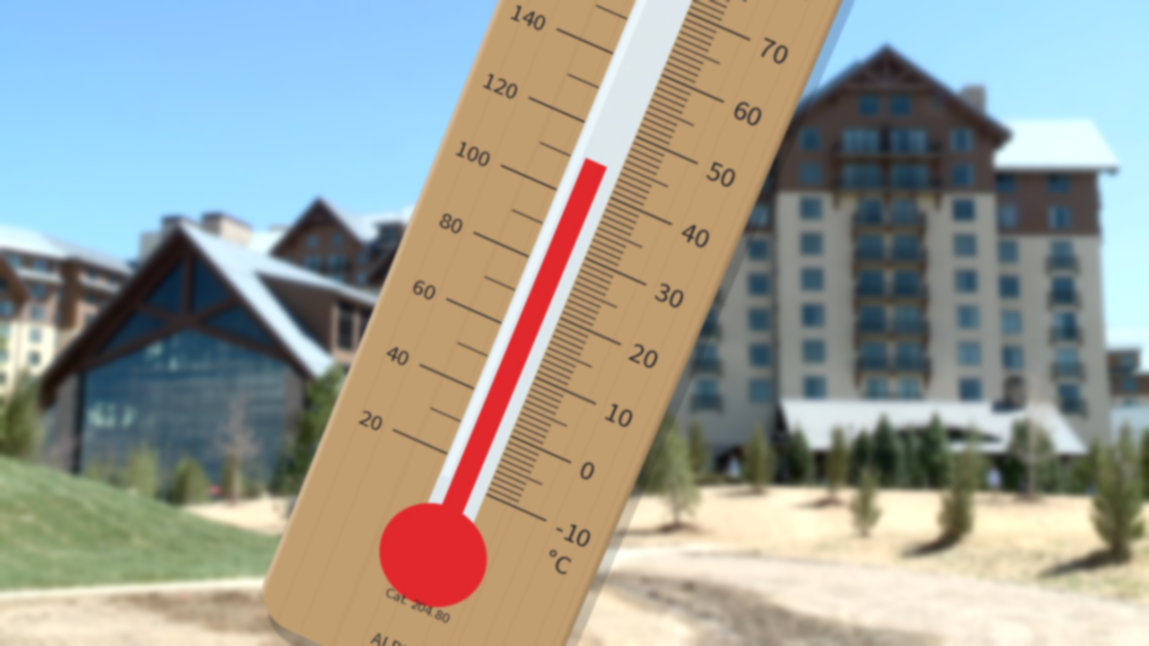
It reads 44 °C
